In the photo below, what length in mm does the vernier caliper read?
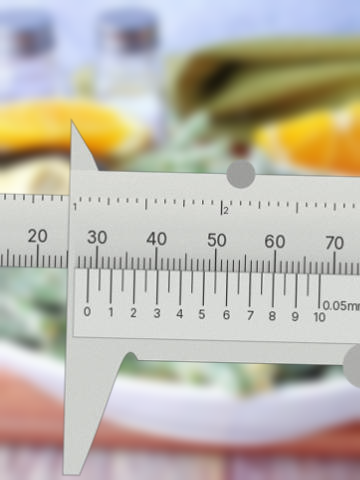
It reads 28.6 mm
